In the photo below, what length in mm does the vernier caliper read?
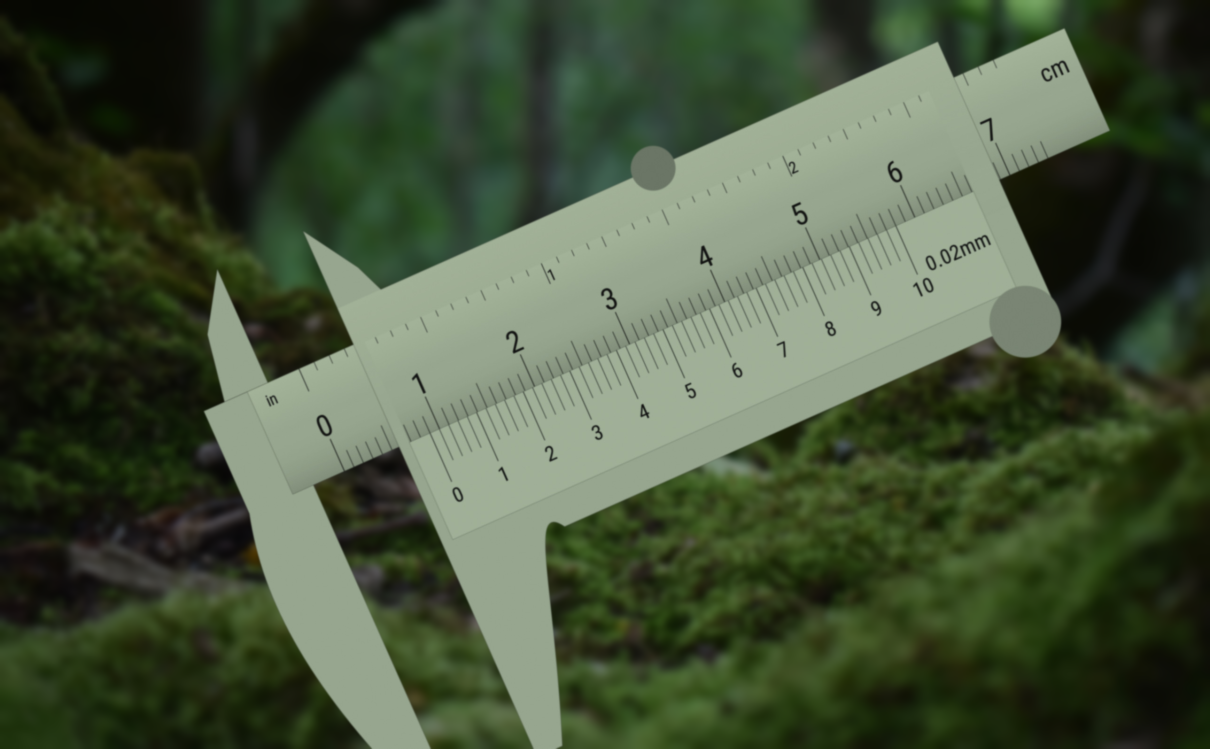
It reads 9.0 mm
